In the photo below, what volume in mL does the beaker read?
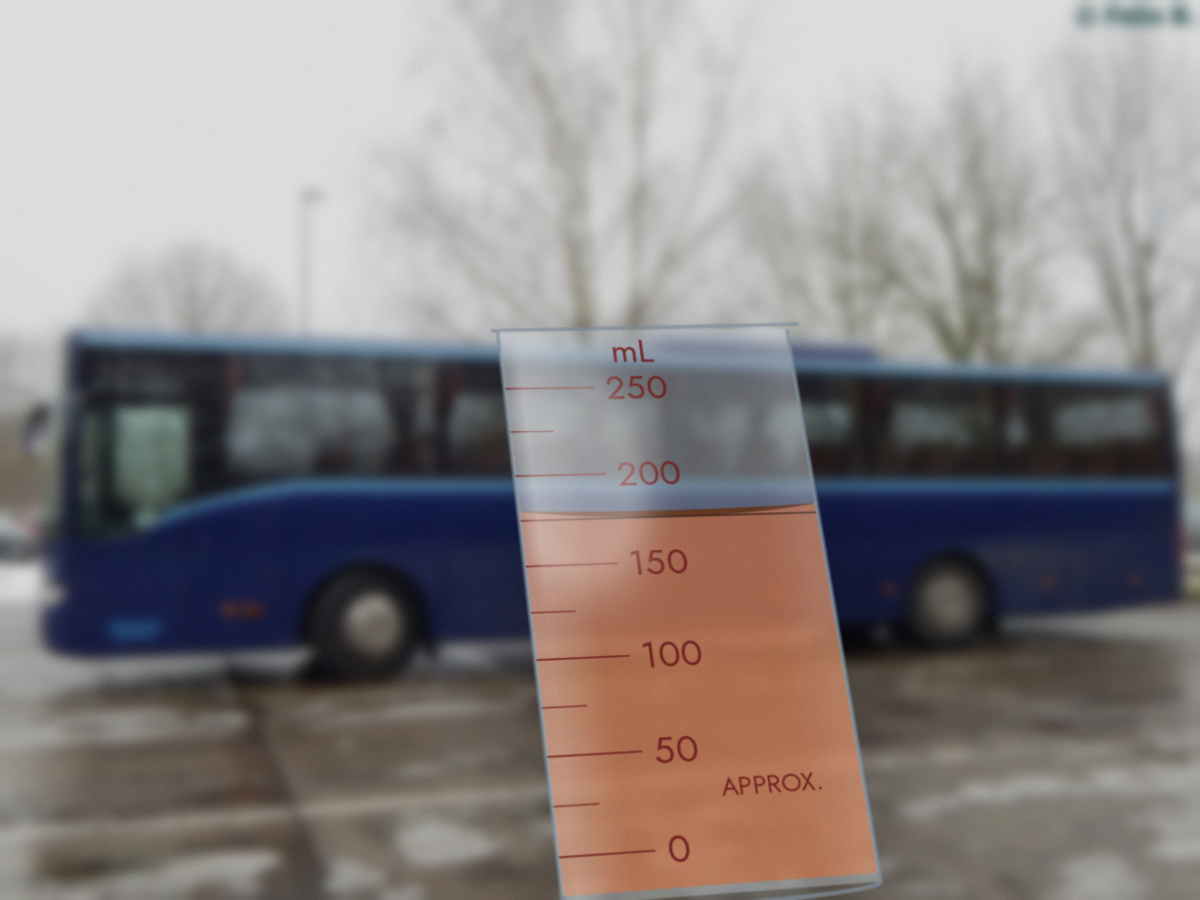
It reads 175 mL
